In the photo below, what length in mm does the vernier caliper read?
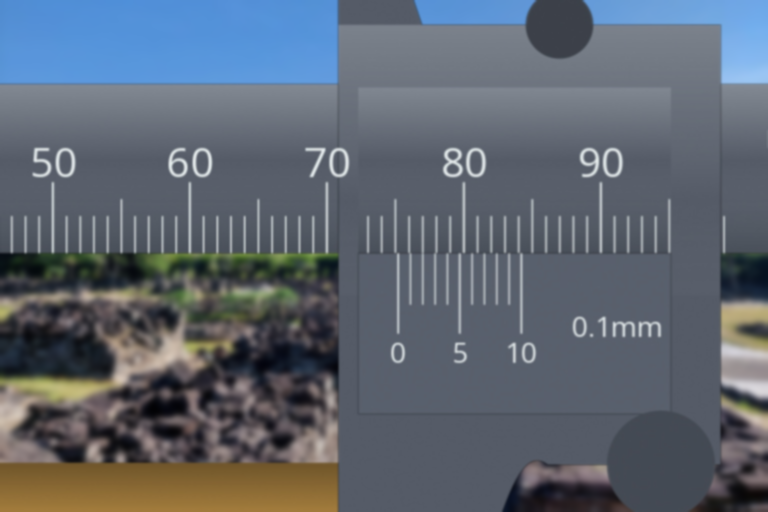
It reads 75.2 mm
